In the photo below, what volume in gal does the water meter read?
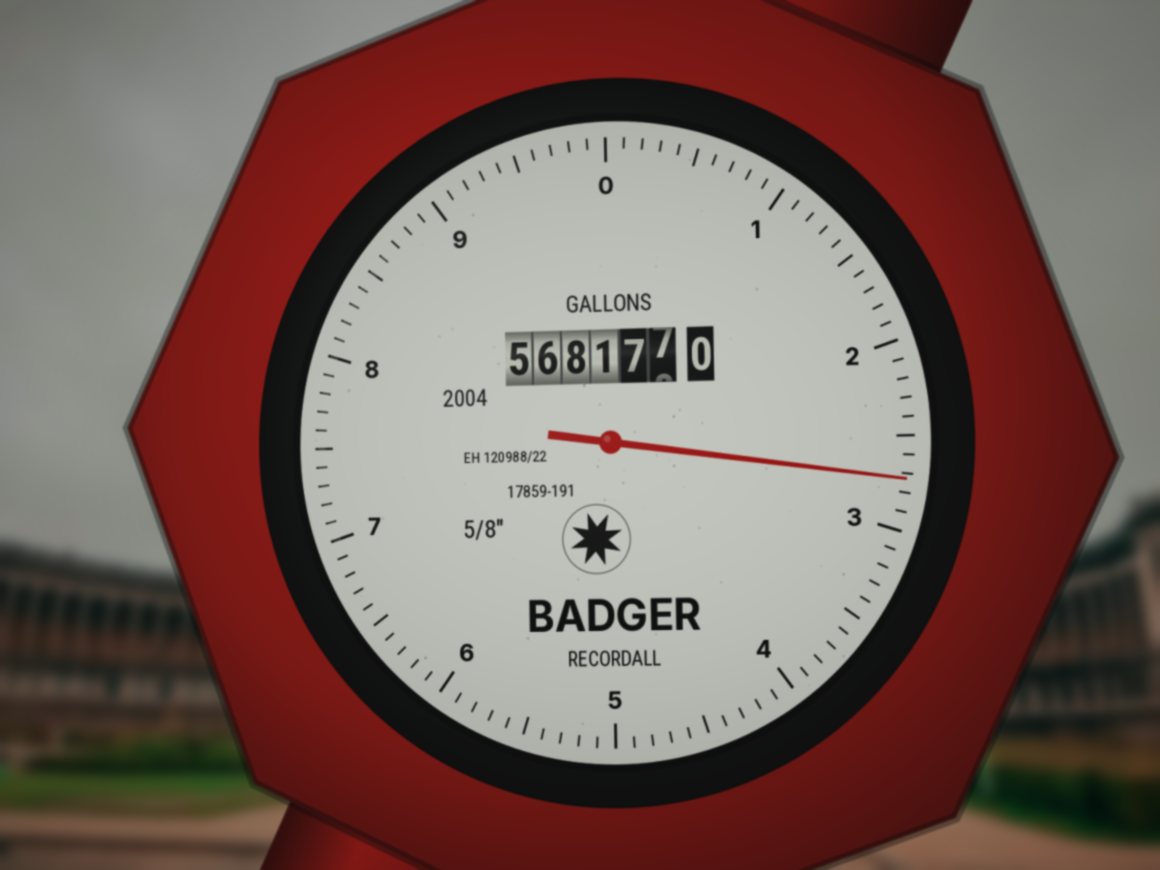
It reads 5681772.7 gal
